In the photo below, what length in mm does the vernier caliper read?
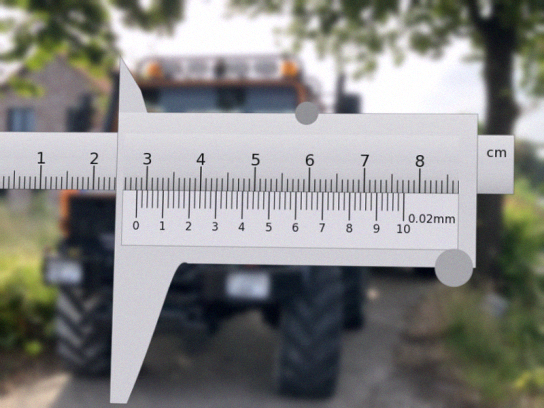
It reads 28.2 mm
